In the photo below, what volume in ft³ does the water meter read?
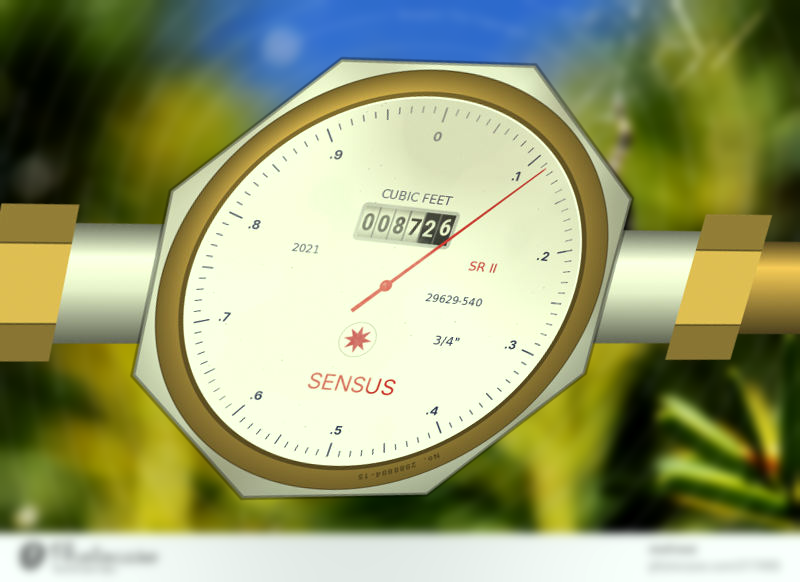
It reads 8726.11 ft³
